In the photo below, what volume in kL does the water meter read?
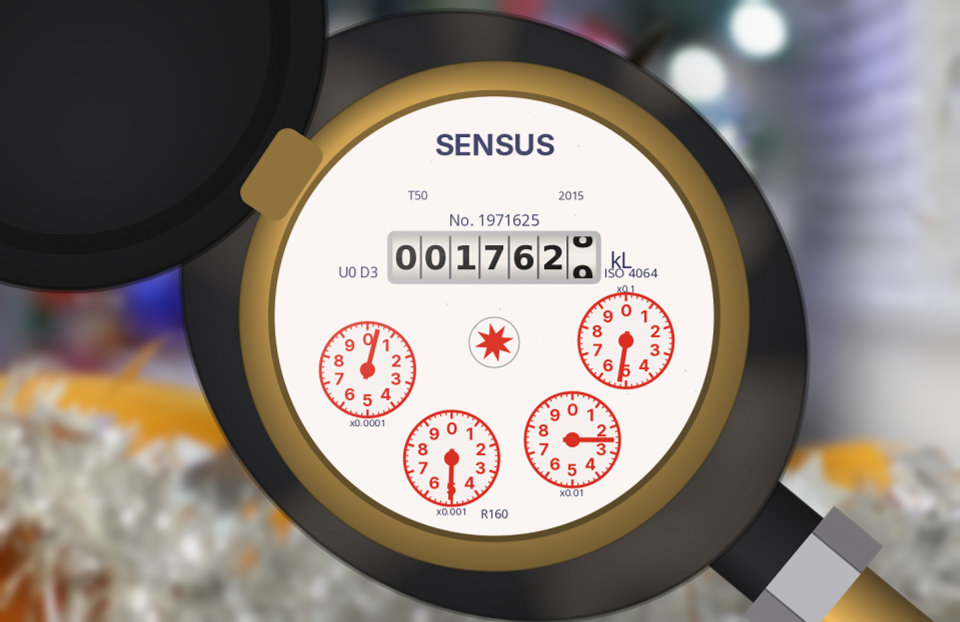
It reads 17628.5250 kL
